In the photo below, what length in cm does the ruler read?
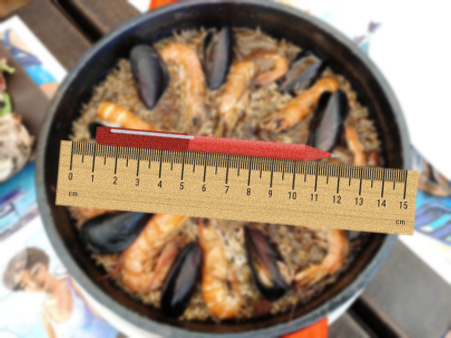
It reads 11 cm
